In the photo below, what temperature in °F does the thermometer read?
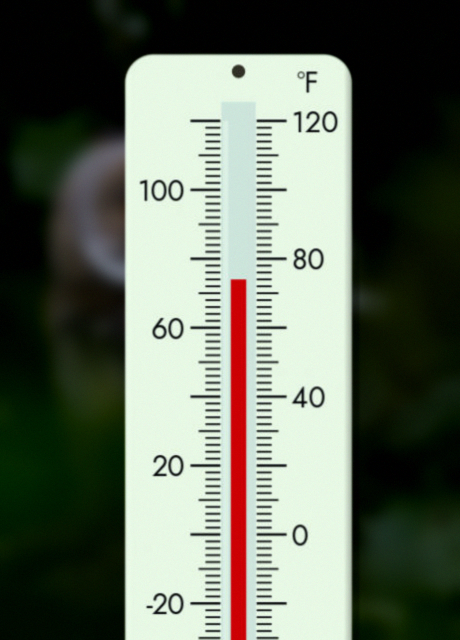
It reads 74 °F
